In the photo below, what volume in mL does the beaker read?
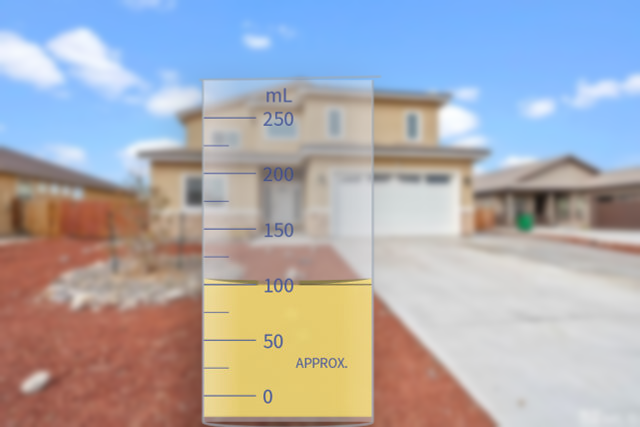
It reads 100 mL
